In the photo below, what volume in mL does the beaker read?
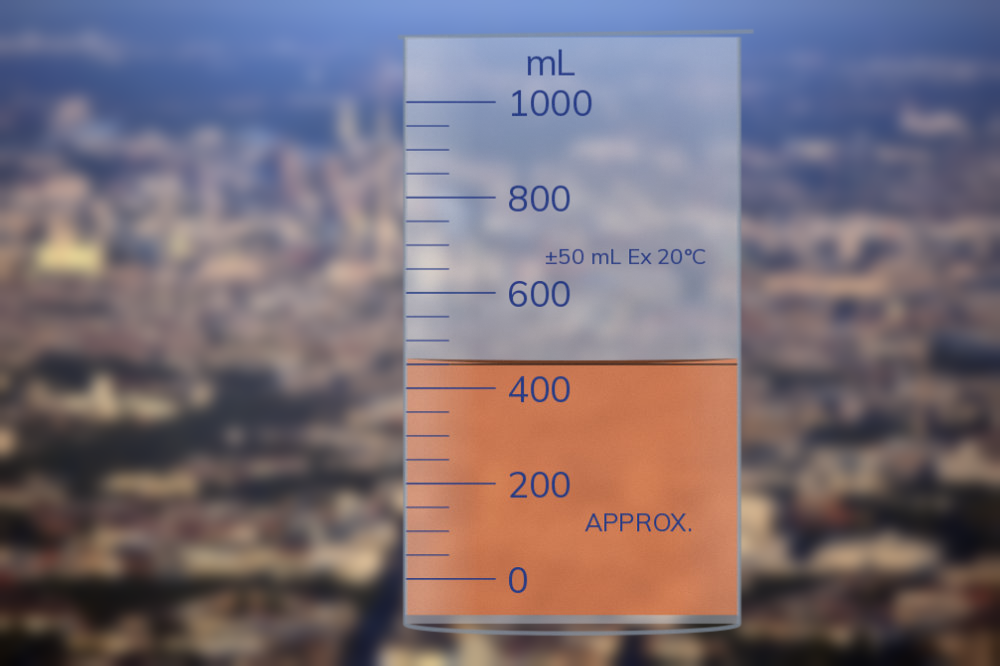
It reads 450 mL
